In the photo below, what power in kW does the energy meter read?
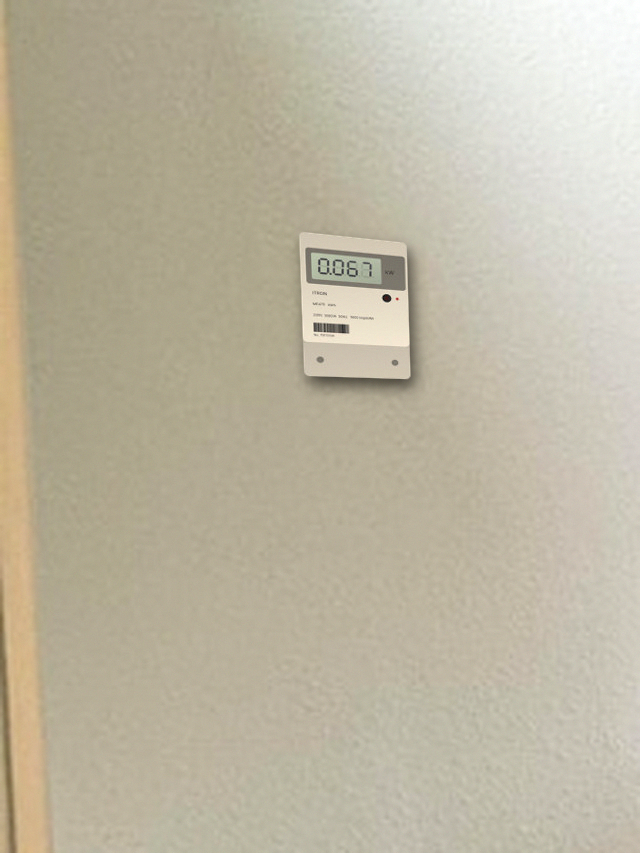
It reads 0.067 kW
